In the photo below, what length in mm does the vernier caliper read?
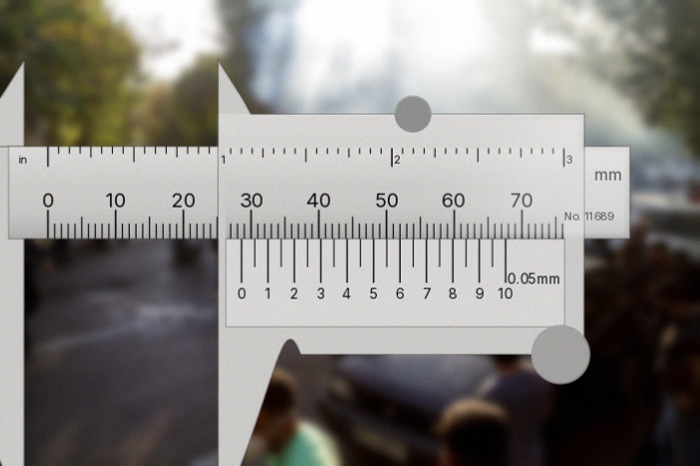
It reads 28.6 mm
